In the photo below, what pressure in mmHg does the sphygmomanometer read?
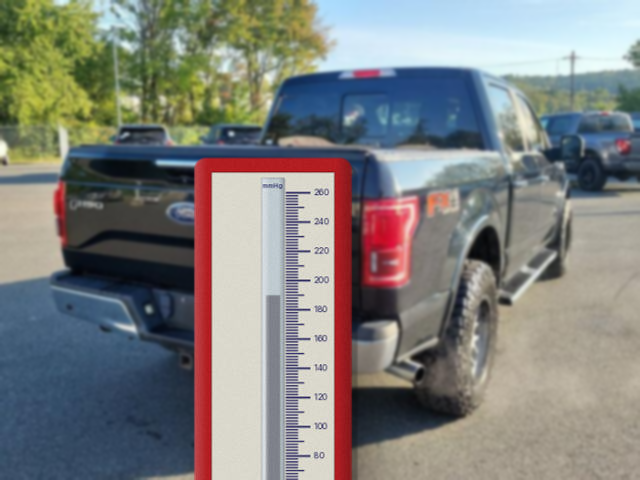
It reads 190 mmHg
